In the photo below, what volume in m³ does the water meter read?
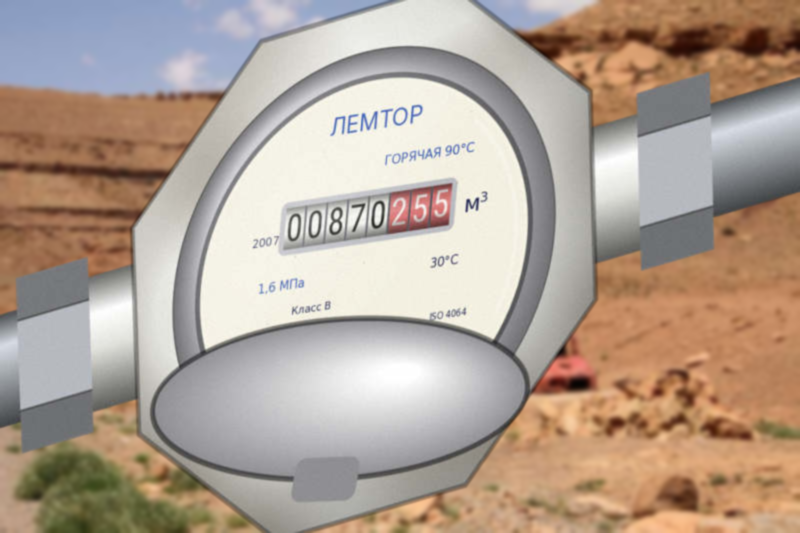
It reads 870.255 m³
